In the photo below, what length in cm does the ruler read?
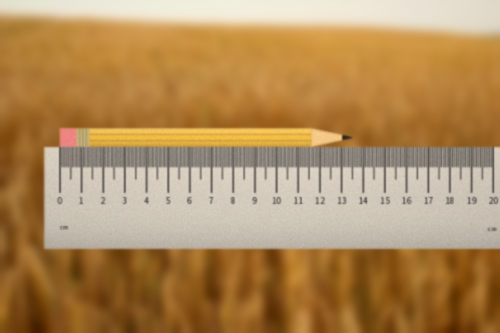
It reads 13.5 cm
